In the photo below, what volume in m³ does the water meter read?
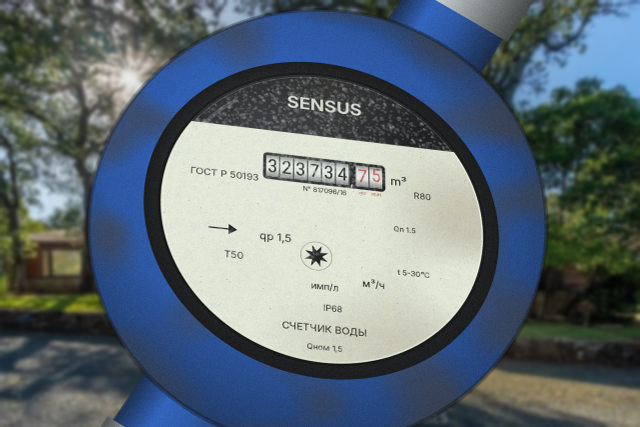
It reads 323734.75 m³
